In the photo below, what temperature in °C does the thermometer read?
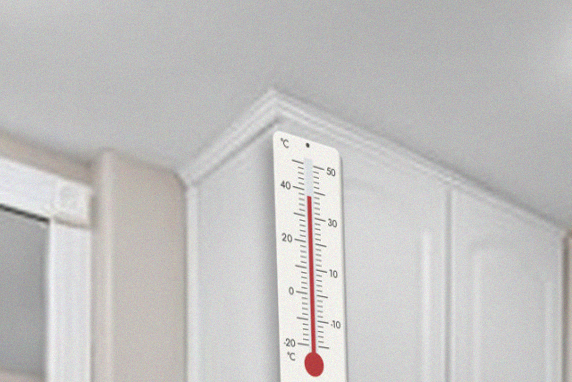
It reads 38 °C
